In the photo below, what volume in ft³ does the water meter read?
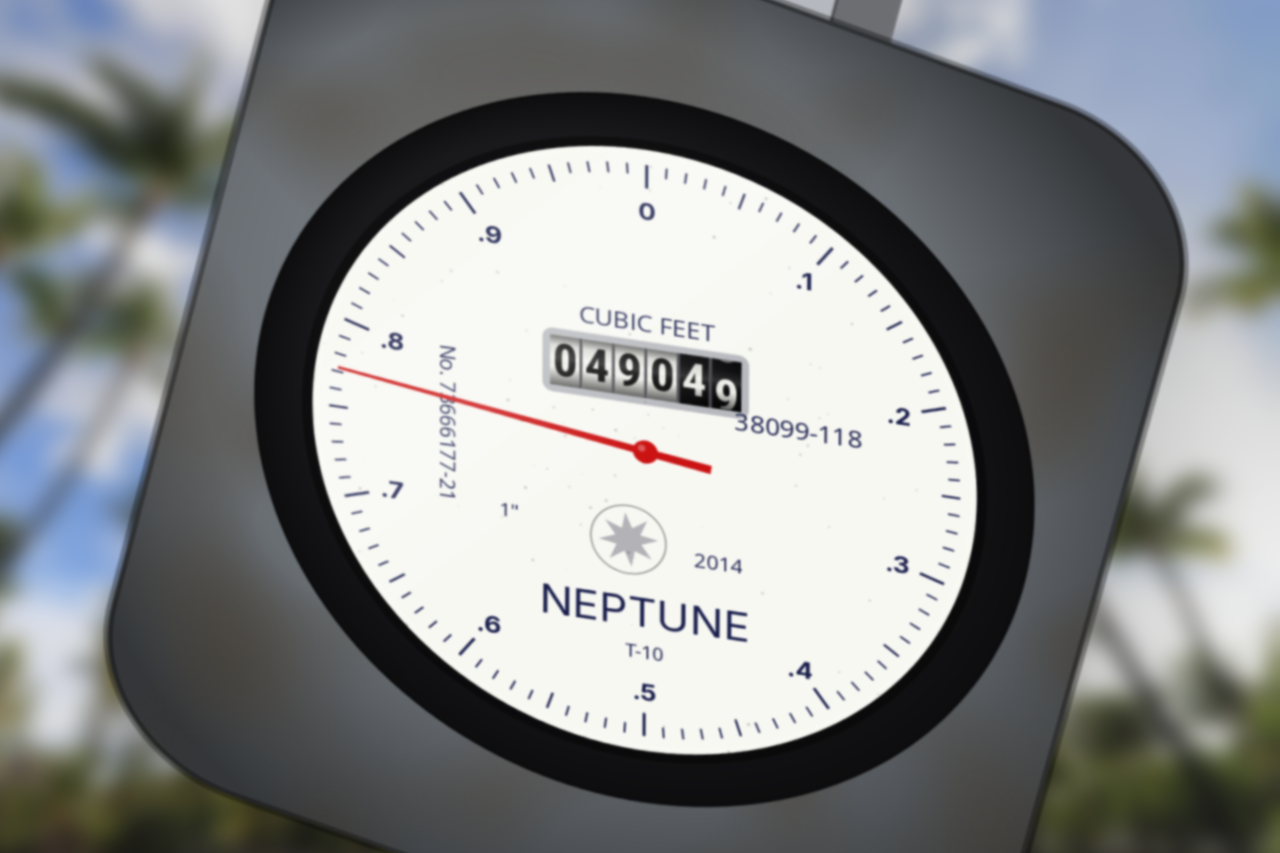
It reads 49048.77 ft³
